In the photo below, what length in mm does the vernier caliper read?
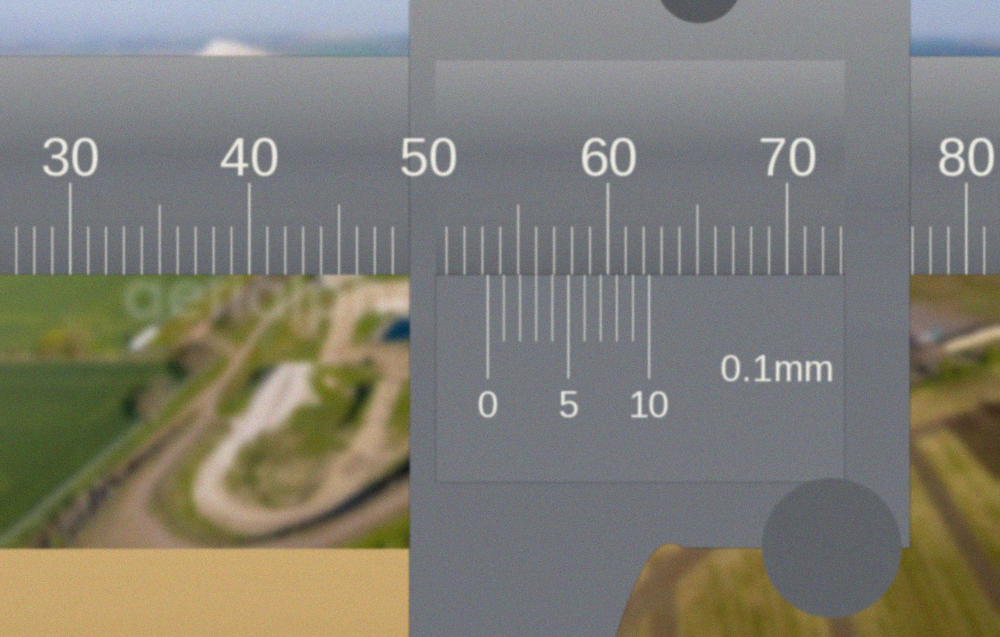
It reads 53.3 mm
